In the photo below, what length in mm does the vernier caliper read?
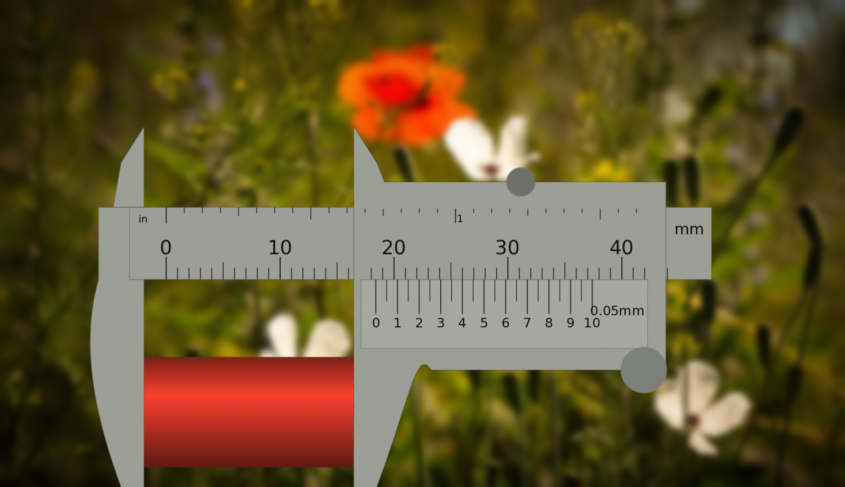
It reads 18.4 mm
